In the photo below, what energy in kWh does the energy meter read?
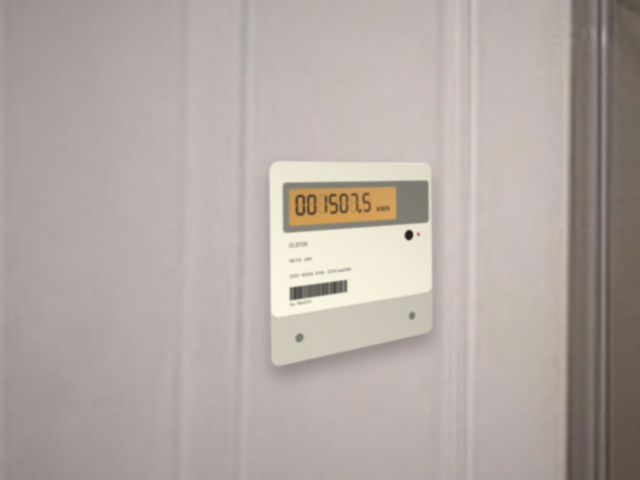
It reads 1507.5 kWh
